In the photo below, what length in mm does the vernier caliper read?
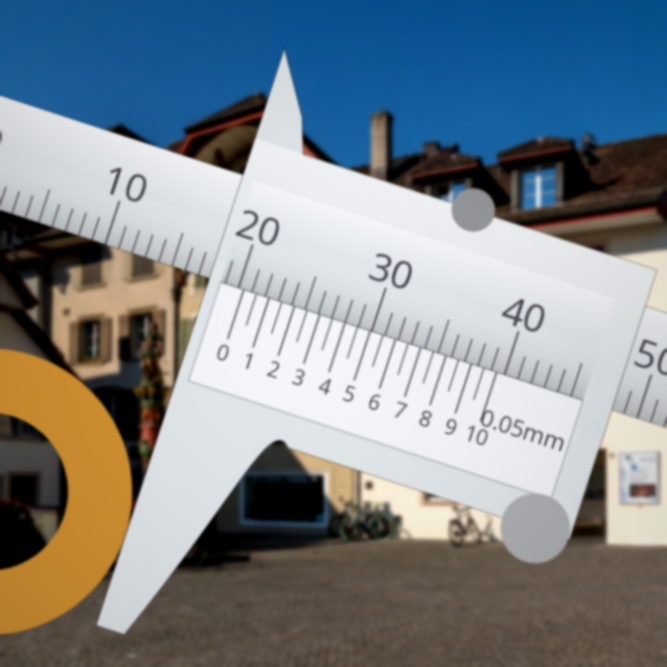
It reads 20.4 mm
